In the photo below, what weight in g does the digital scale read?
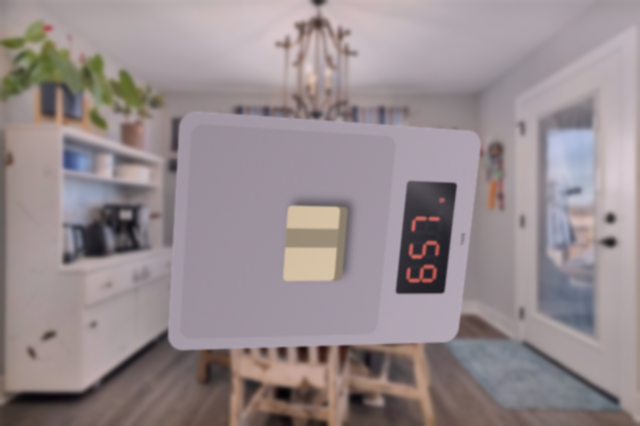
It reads 657 g
